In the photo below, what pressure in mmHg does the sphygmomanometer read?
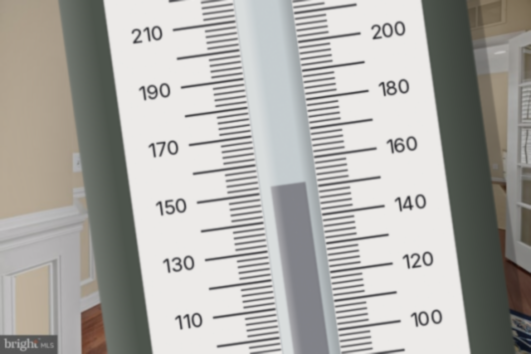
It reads 152 mmHg
